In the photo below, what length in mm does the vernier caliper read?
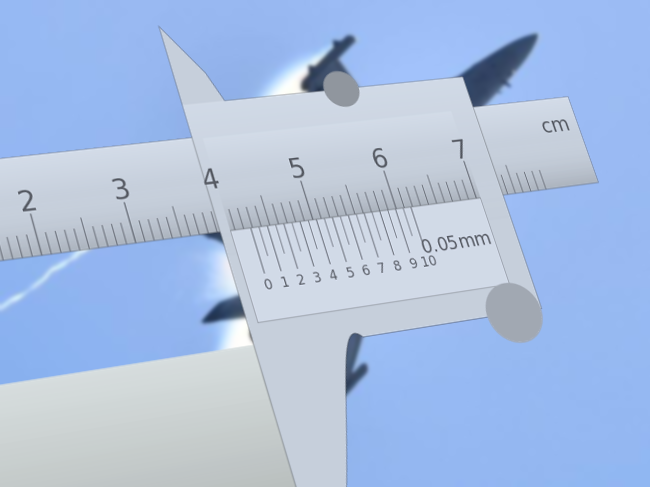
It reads 42.8 mm
